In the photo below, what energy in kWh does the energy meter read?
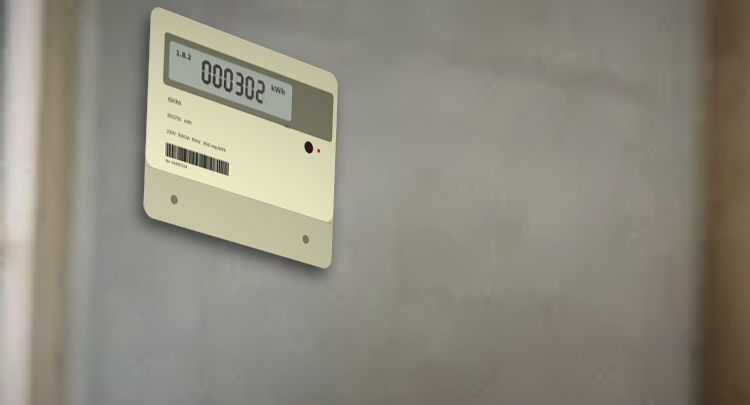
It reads 302 kWh
